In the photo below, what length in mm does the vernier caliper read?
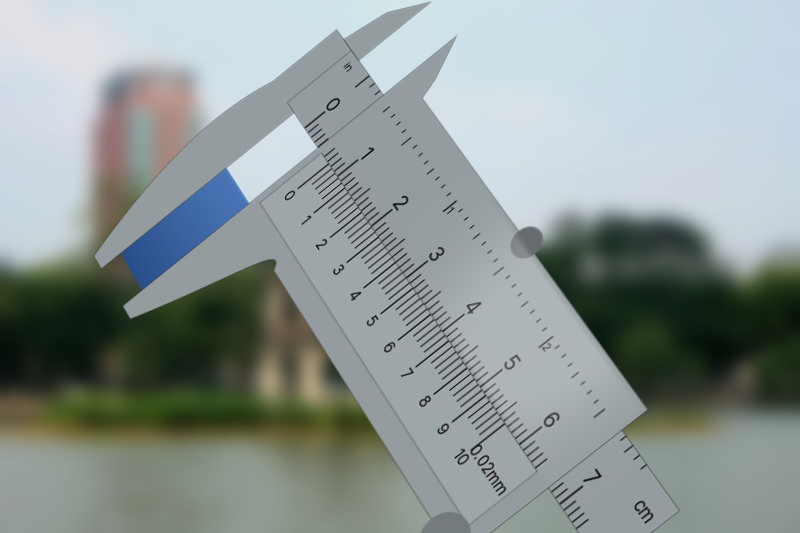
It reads 7.4 mm
